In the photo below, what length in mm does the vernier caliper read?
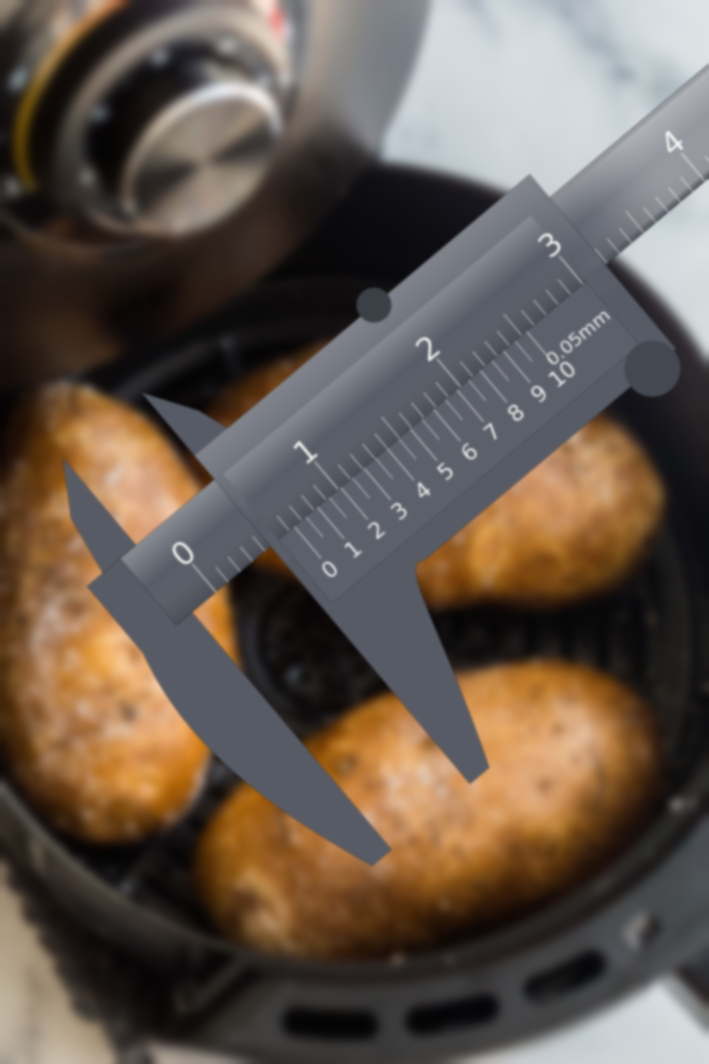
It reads 6.4 mm
